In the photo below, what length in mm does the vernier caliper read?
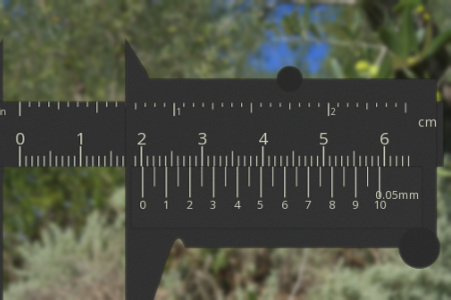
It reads 20.2 mm
